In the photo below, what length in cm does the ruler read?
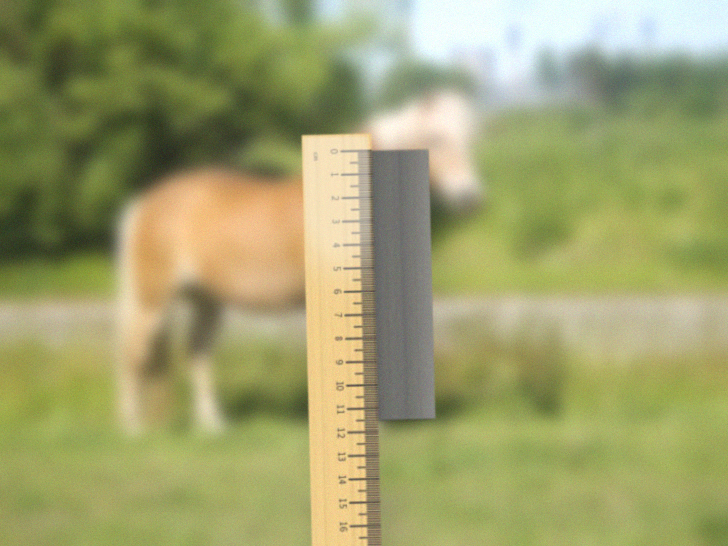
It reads 11.5 cm
